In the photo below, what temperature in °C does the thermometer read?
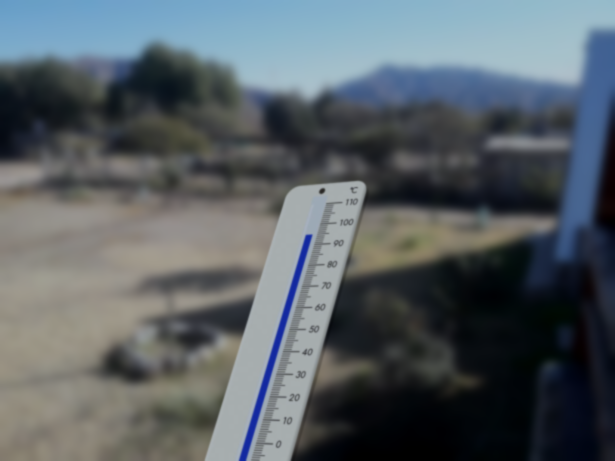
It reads 95 °C
